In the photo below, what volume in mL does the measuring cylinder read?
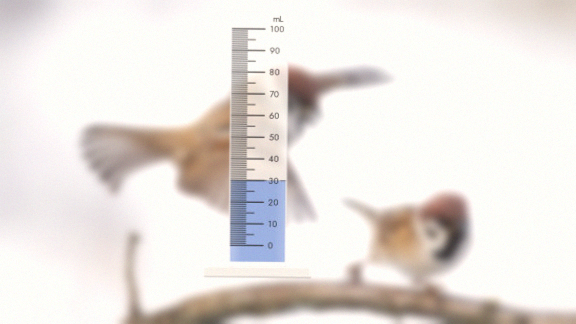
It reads 30 mL
